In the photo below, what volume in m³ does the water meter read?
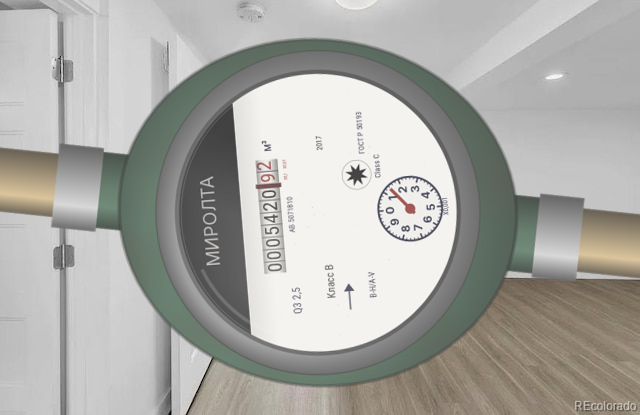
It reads 5420.921 m³
